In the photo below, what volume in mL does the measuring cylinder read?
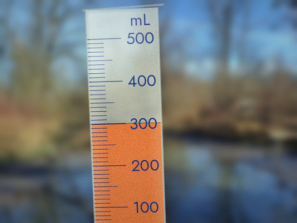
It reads 300 mL
